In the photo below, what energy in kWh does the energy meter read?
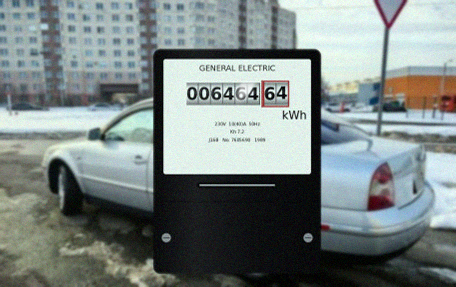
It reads 6464.64 kWh
